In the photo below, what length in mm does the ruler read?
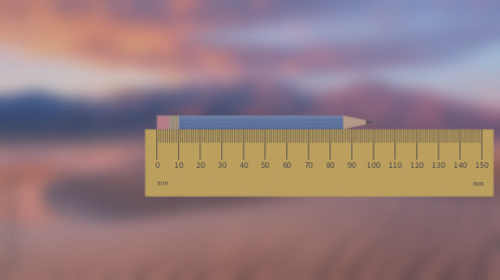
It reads 100 mm
